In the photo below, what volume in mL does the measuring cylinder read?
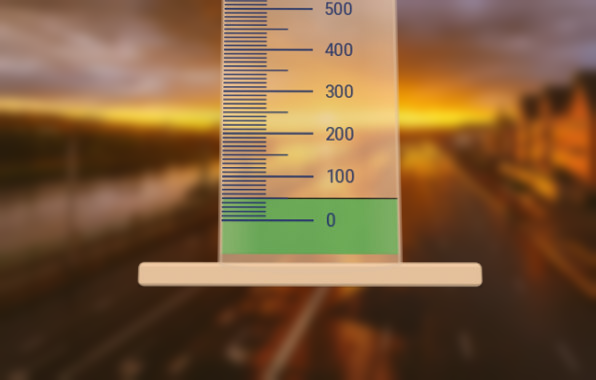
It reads 50 mL
